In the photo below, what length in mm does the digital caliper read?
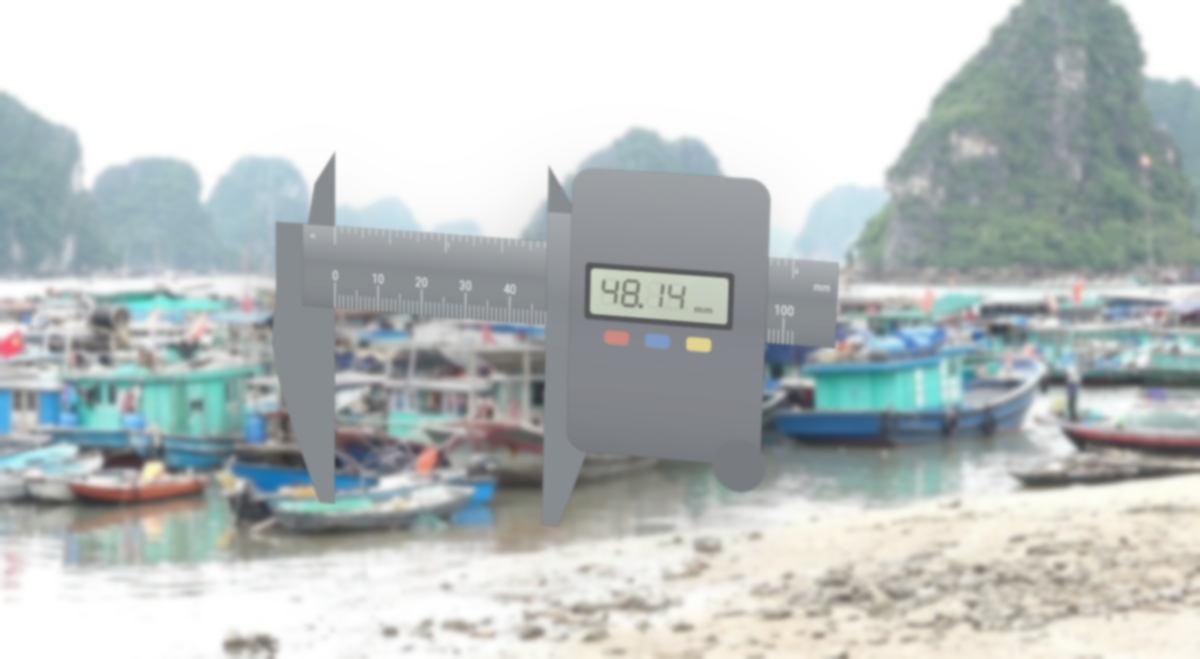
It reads 48.14 mm
